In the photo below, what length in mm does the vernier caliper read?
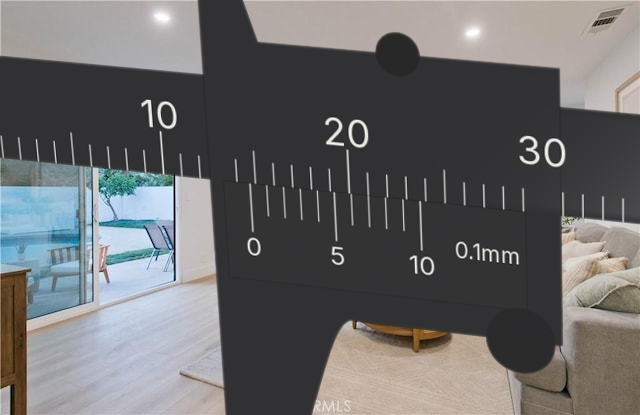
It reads 14.7 mm
